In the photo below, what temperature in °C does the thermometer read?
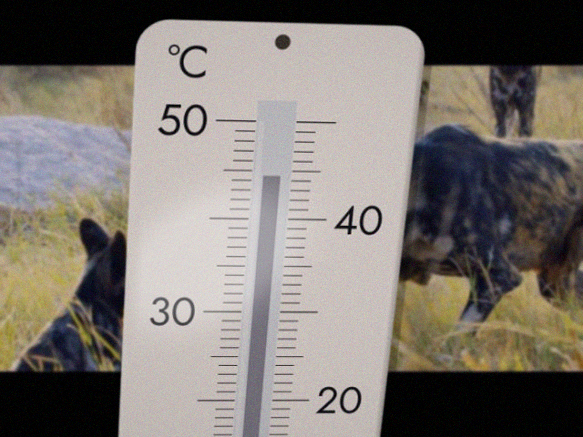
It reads 44.5 °C
